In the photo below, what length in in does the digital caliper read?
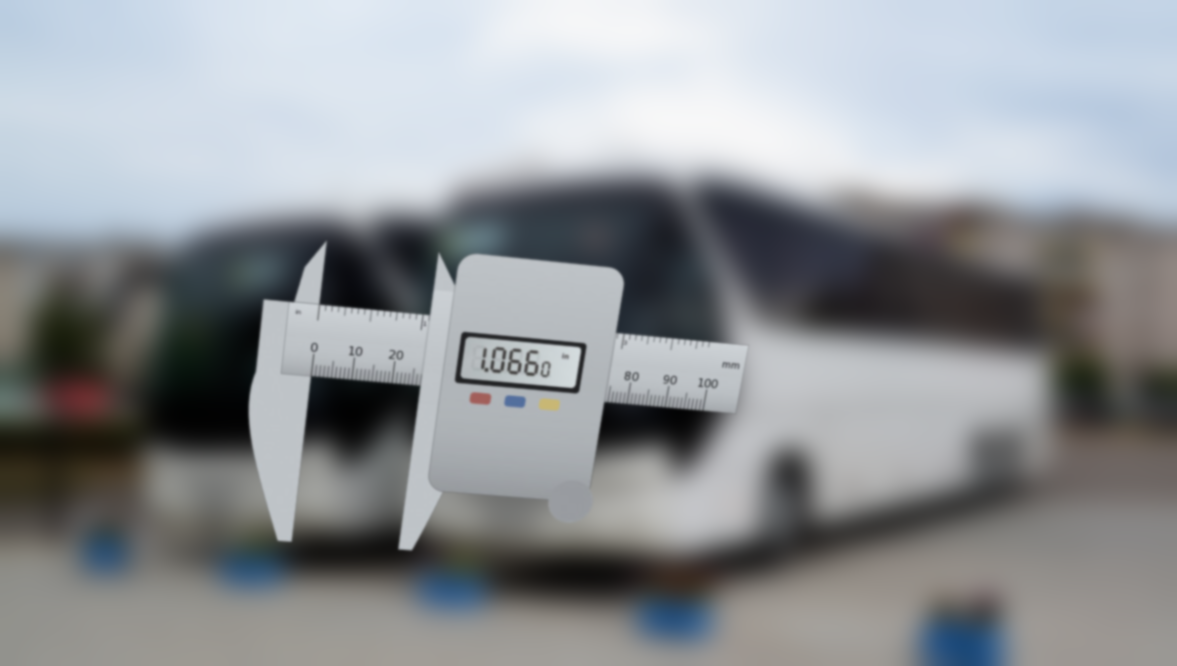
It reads 1.0660 in
